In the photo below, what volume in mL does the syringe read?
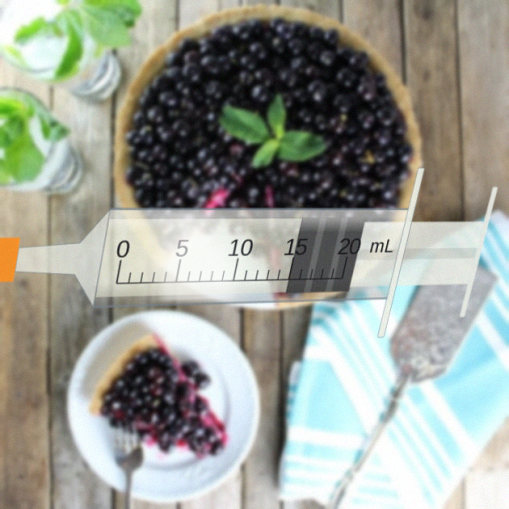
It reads 15 mL
